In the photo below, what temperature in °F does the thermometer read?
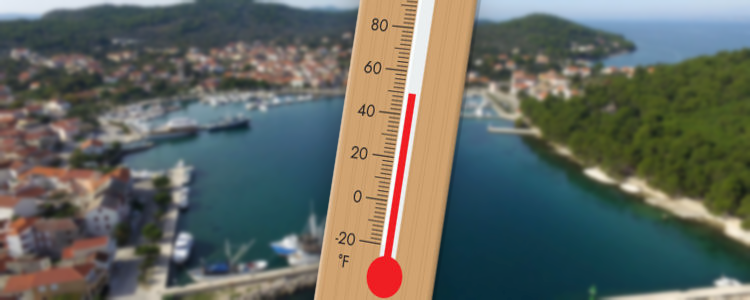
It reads 50 °F
